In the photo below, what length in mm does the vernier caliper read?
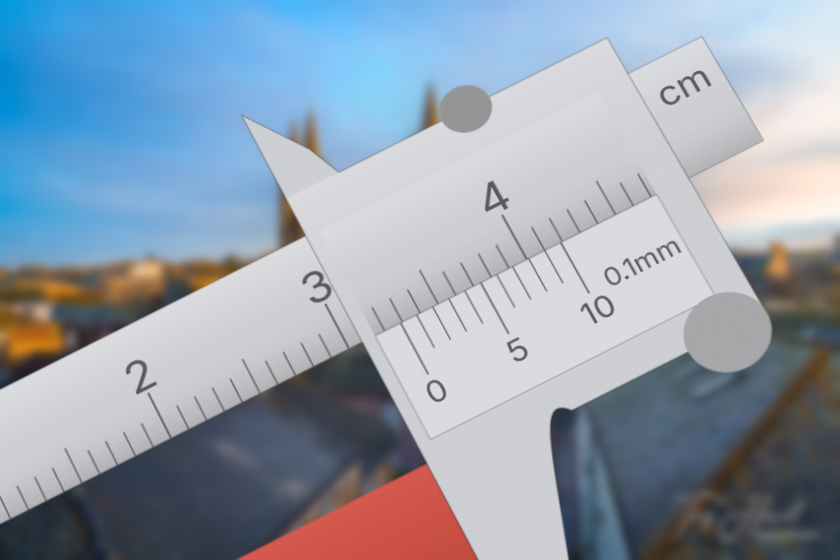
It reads 32.9 mm
